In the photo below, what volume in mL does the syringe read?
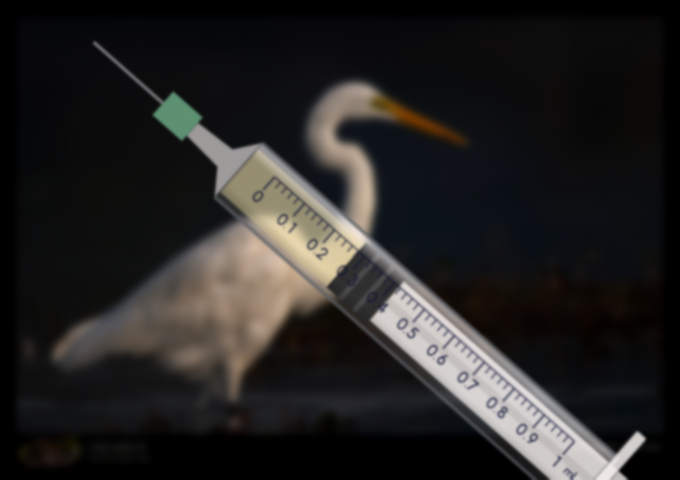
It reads 0.28 mL
